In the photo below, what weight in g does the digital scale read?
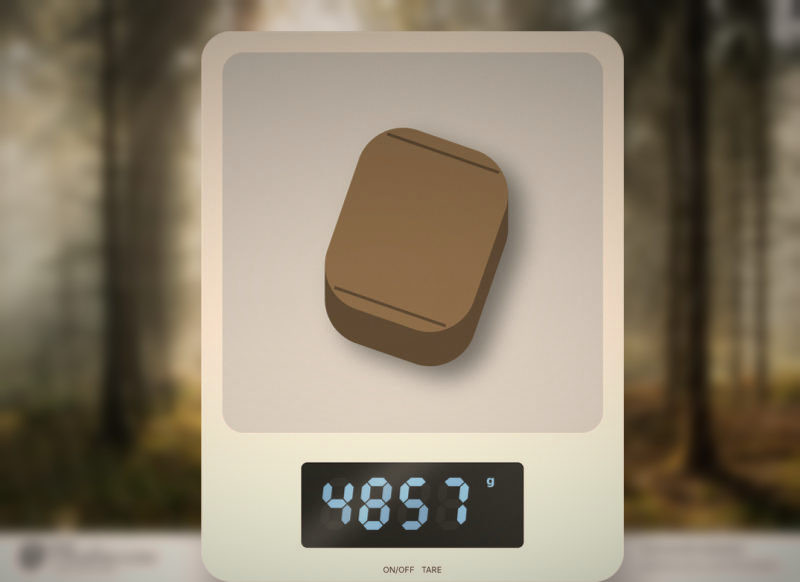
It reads 4857 g
